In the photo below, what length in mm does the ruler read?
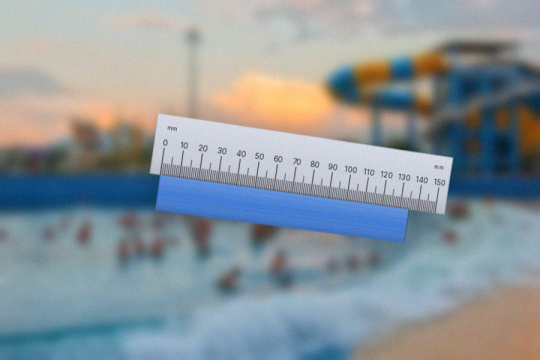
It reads 135 mm
